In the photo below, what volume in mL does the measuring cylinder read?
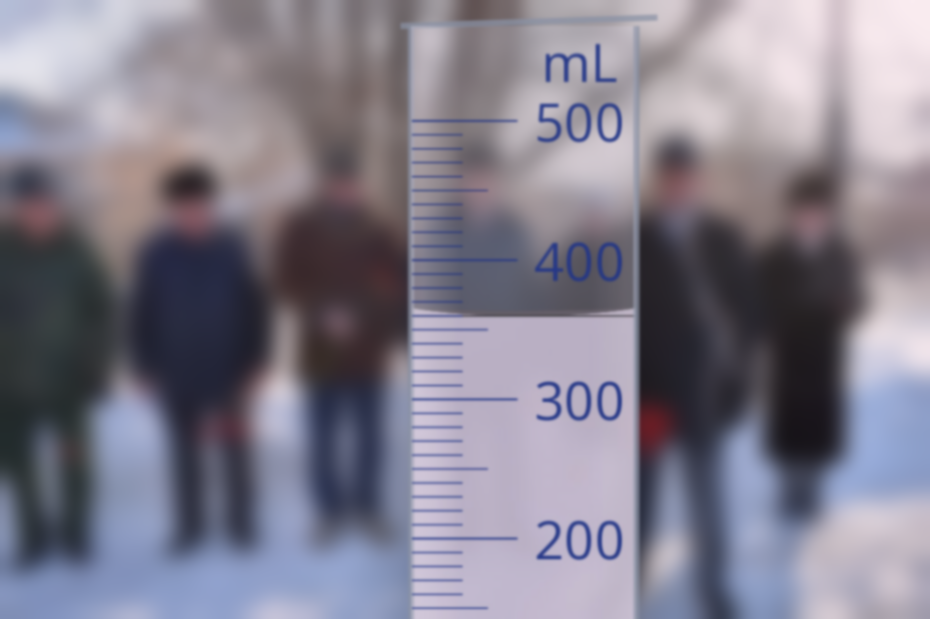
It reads 360 mL
